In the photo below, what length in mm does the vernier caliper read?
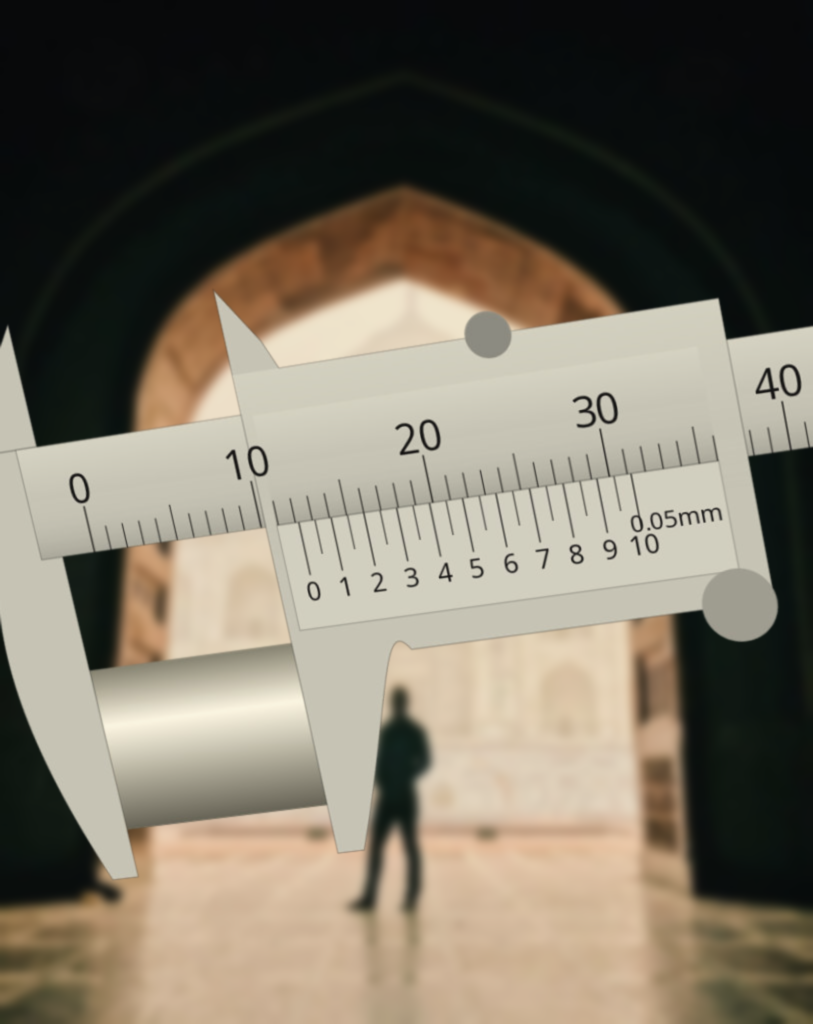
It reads 12.2 mm
